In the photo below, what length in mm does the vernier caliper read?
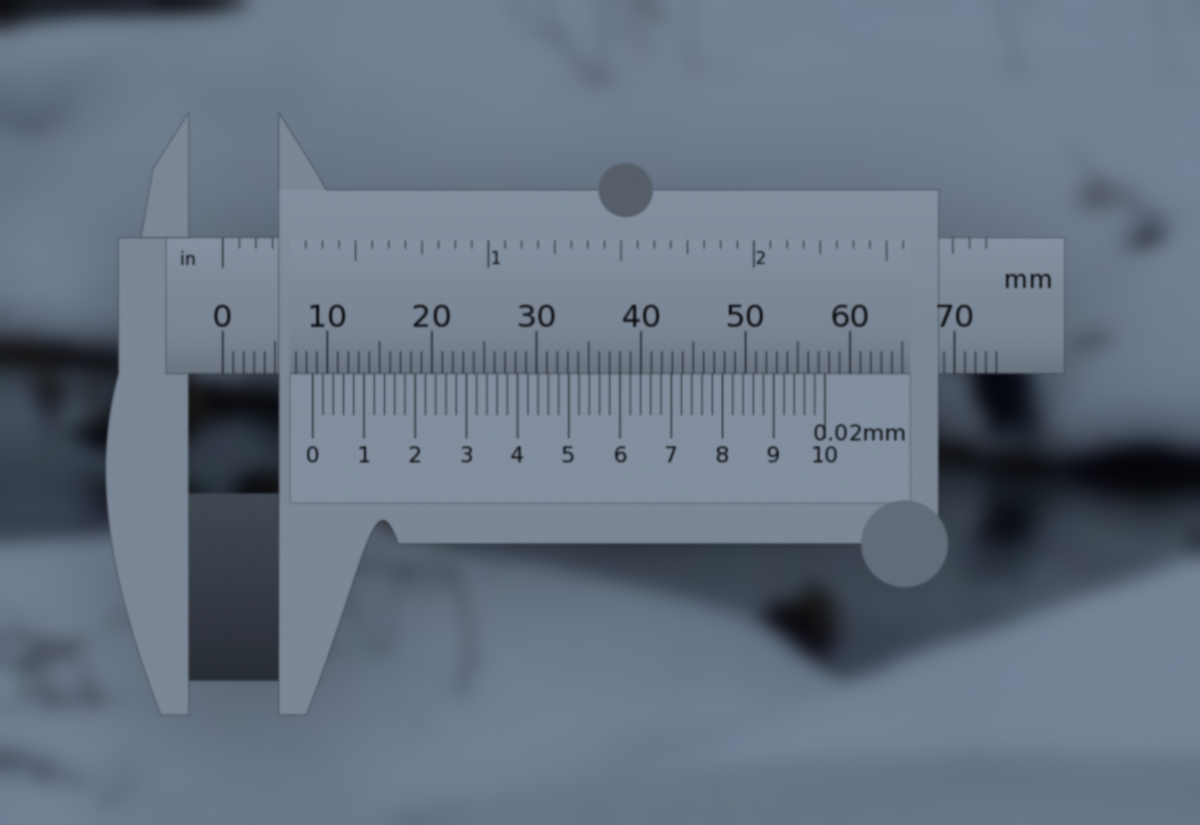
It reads 8.6 mm
